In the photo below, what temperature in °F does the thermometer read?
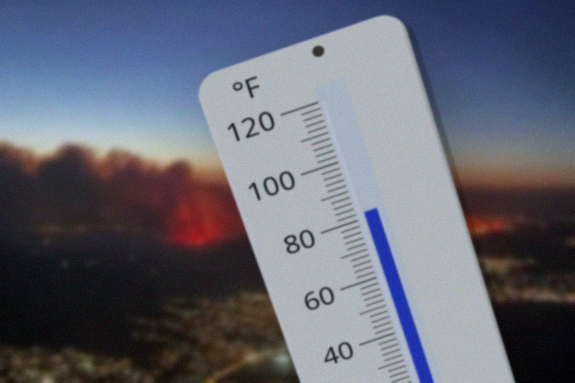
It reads 82 °F
